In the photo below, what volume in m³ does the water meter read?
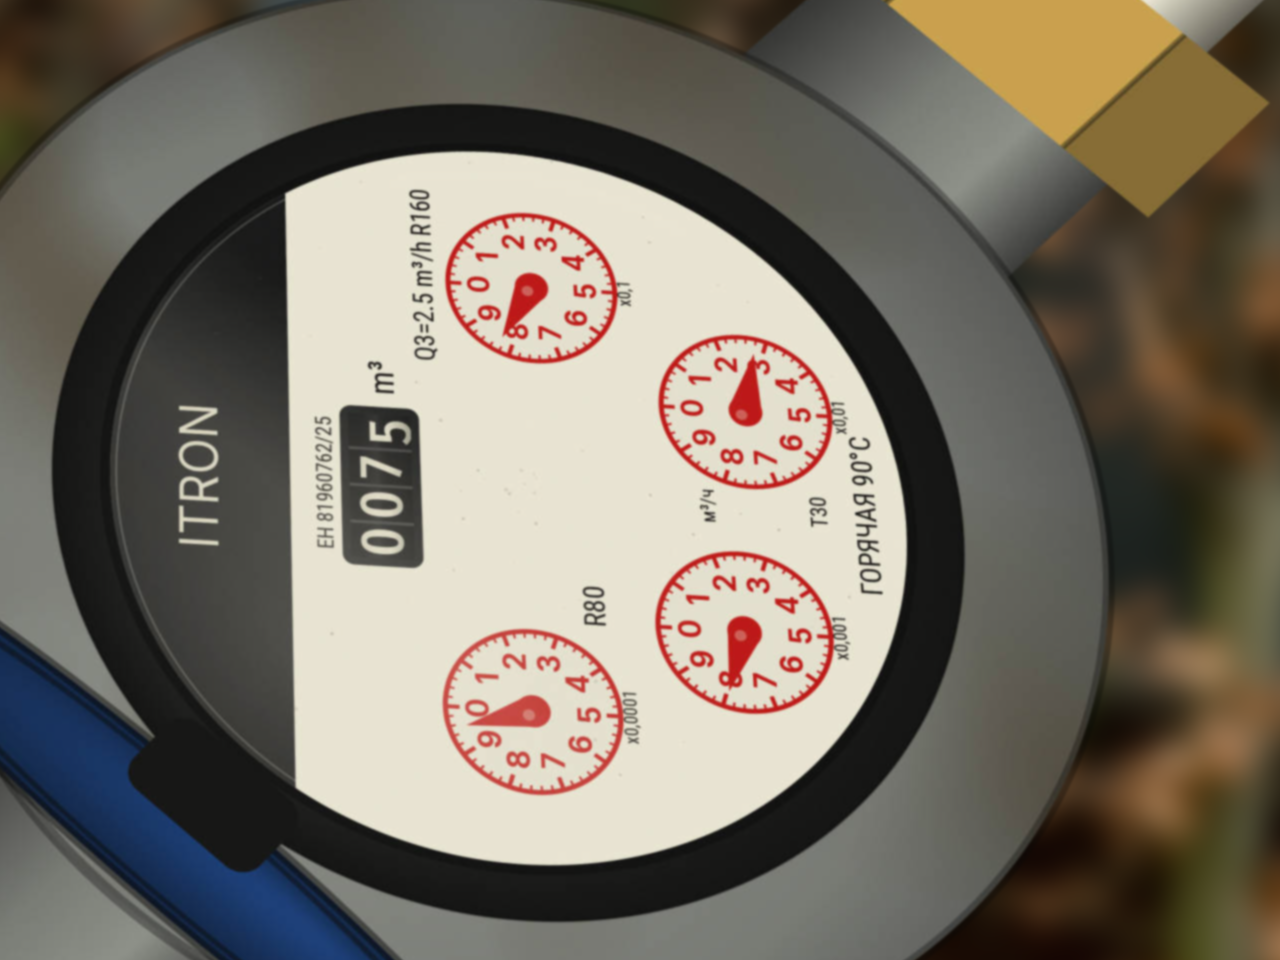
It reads 74.8279 m³
